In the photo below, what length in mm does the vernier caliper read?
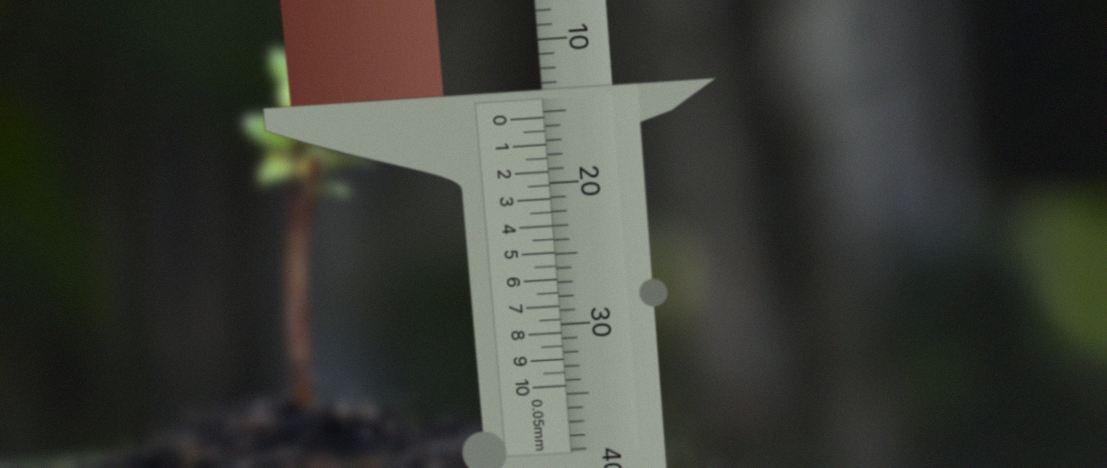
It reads 15.4 mm
